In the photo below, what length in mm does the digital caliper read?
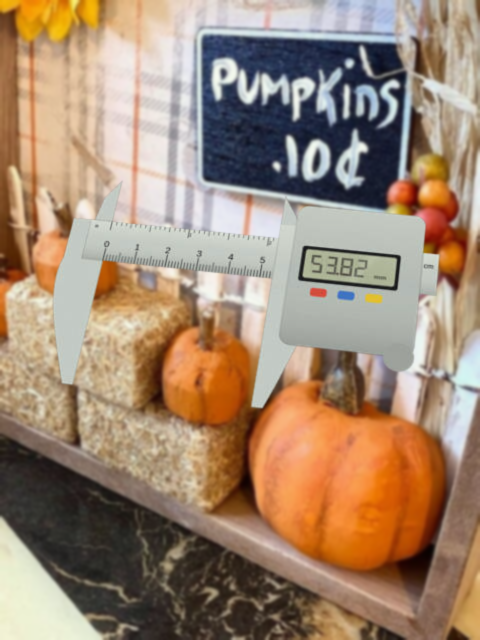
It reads 53.82 mm
